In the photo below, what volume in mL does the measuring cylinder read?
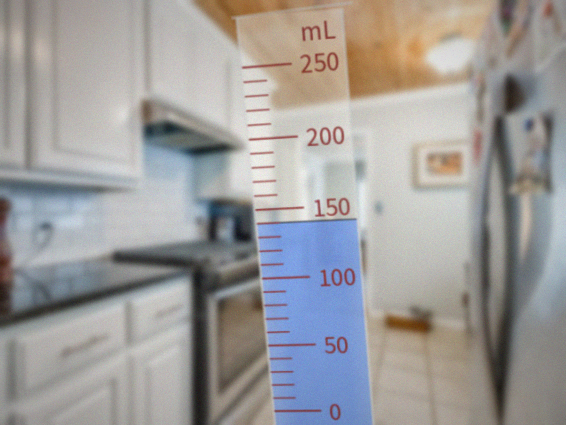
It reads 140 mL
